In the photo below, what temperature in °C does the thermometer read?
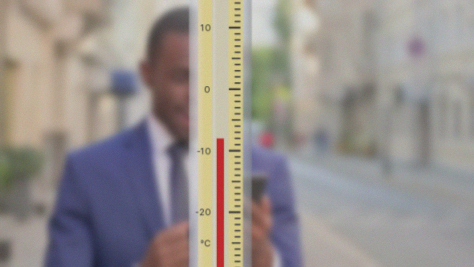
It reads -8 °C
